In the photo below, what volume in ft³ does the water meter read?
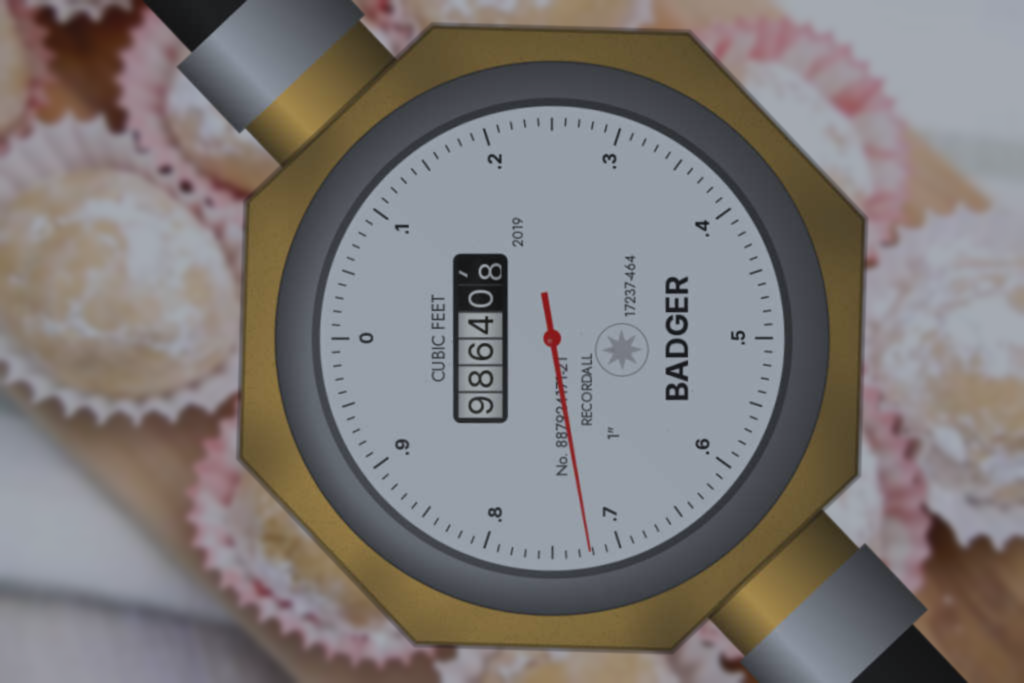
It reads 986407.72 ft³
